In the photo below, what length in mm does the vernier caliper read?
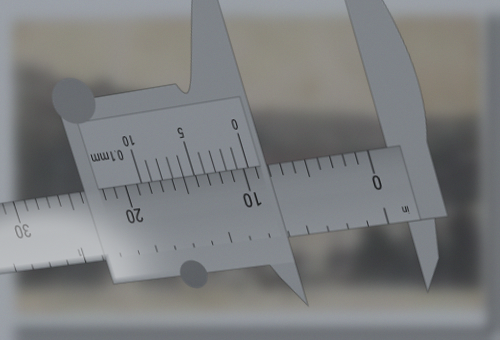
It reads 9.6 mm
